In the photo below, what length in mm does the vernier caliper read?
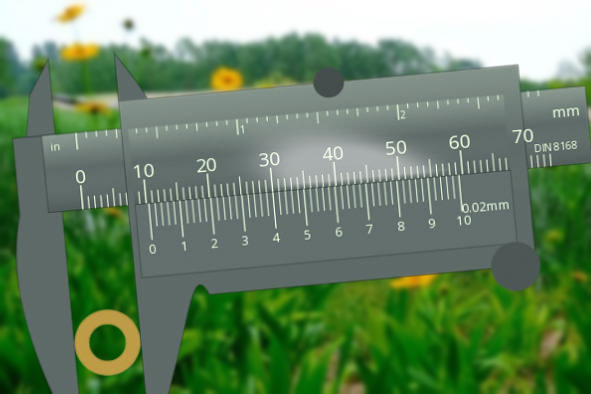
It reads 10.4 mm
